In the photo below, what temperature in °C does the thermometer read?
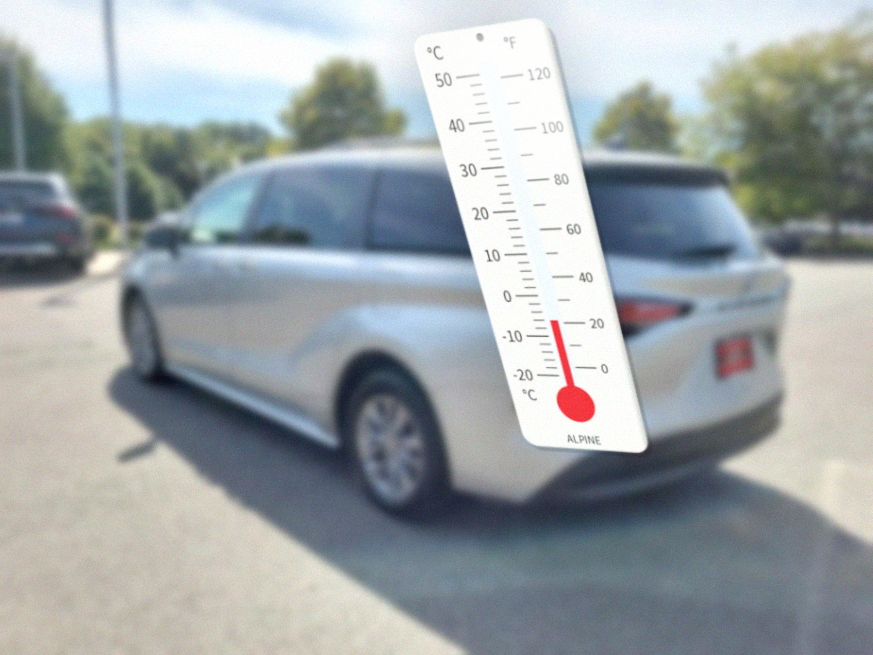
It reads -6 °C
